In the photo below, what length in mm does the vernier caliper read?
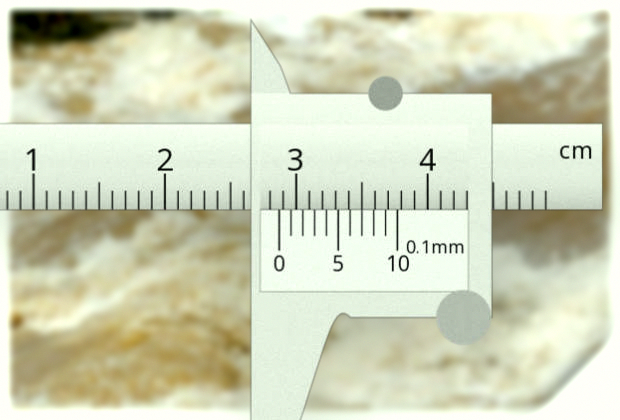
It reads 28.7 mm
